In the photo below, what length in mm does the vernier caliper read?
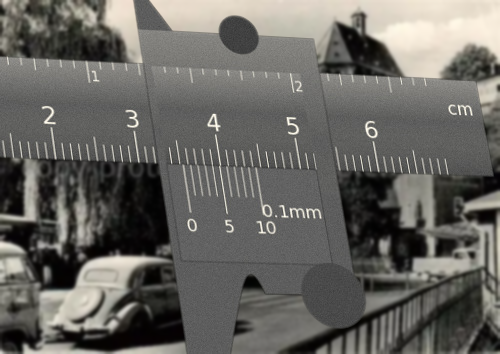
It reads 35.4 mm
